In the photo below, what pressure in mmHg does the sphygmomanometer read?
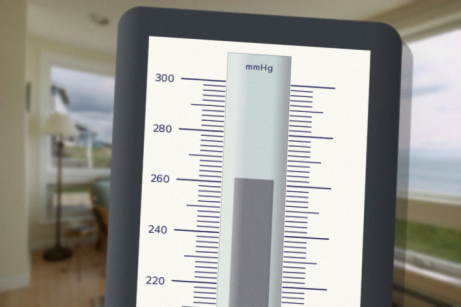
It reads 262 mmHg
